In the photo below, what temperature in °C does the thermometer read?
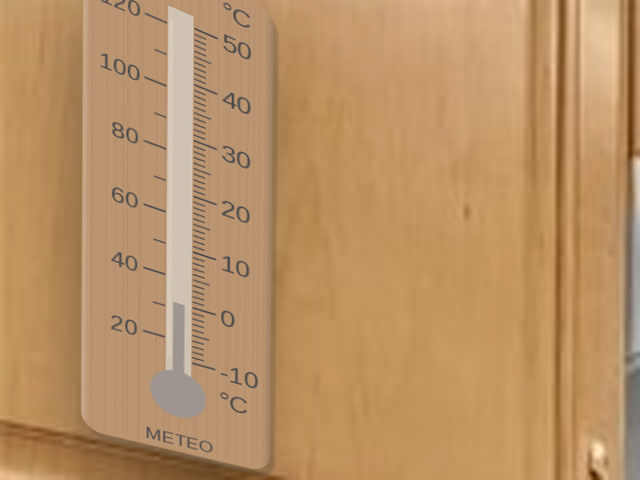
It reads 0 °C
